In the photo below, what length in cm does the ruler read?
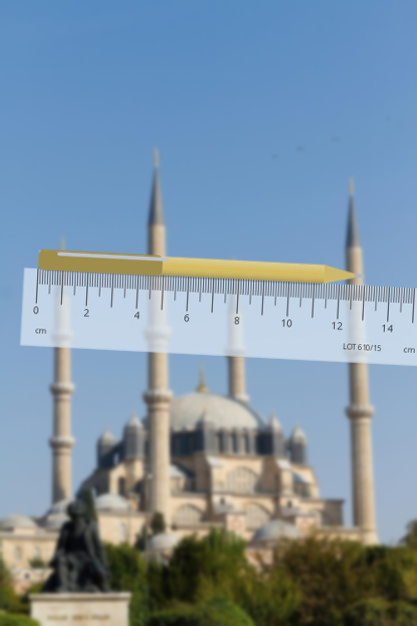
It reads 13 cm
